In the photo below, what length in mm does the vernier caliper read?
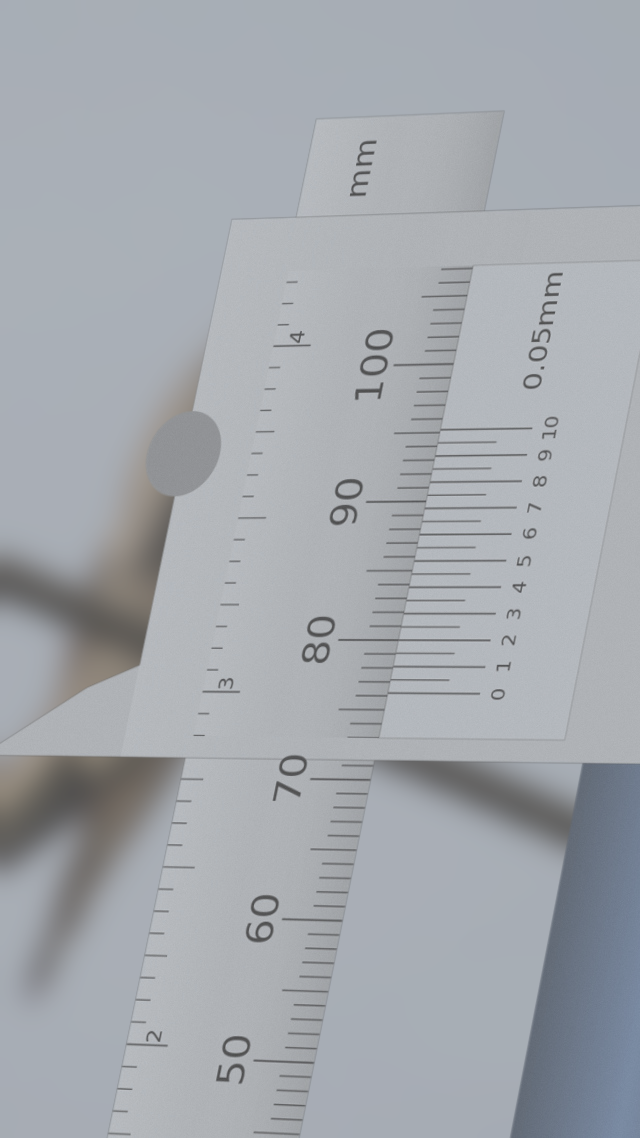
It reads 76.2 mm
